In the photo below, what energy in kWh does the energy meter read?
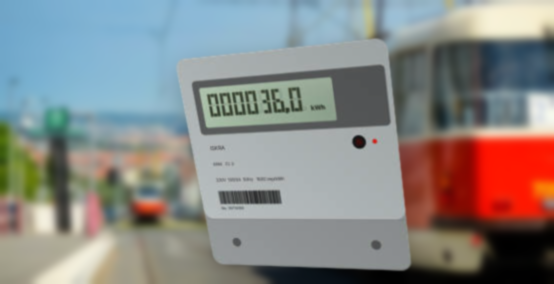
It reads 36.0 kWh
